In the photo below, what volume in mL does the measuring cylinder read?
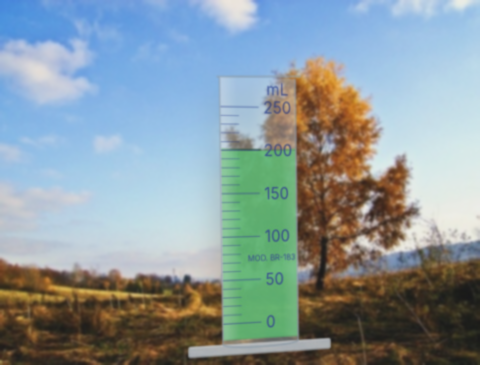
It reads 200 mL
